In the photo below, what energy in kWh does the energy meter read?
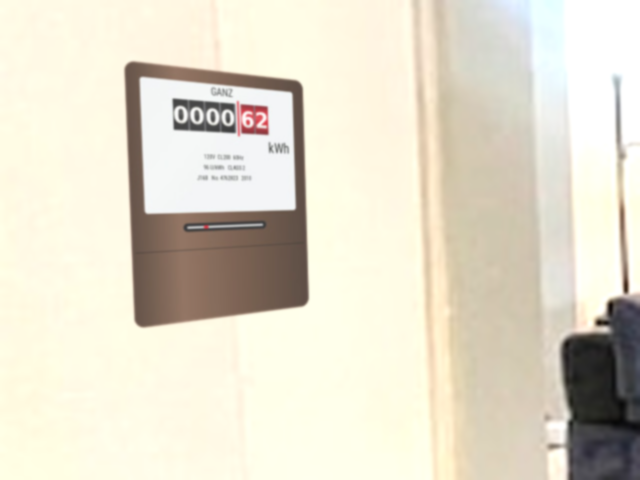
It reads 0.62 kWh
